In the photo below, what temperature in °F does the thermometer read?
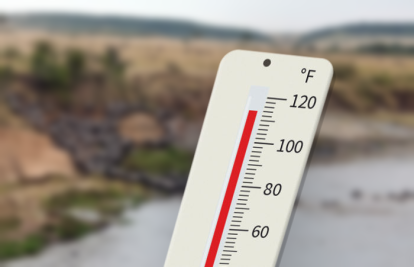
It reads 114 °F
